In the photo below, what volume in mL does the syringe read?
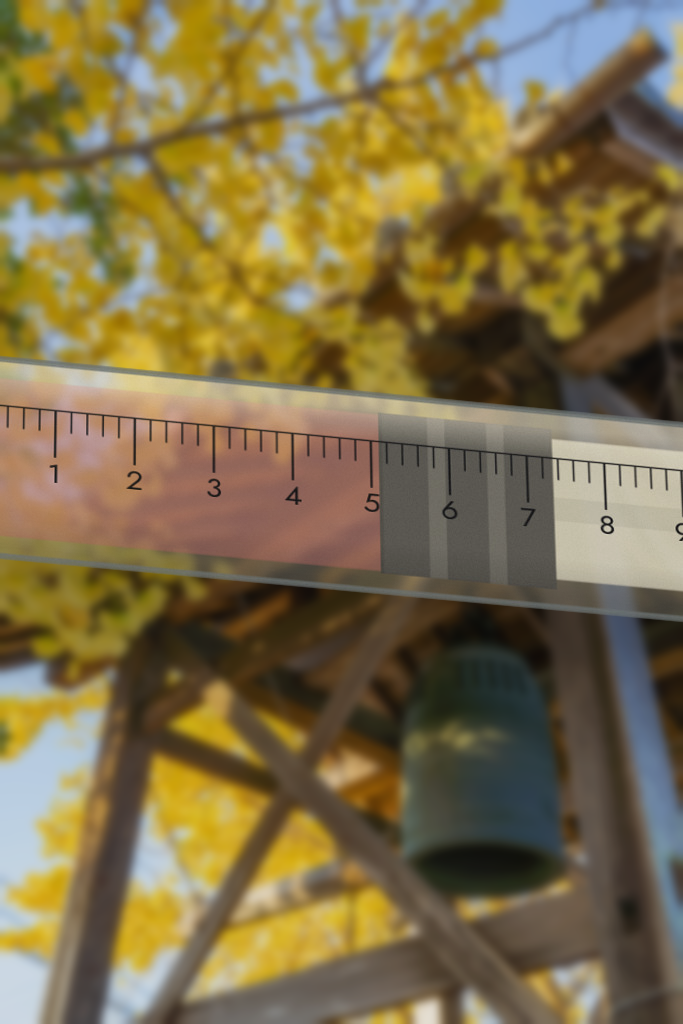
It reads 5.1 mL
